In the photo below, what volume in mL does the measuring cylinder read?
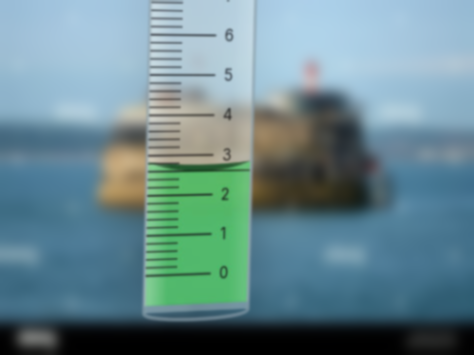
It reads 2.6 mL
